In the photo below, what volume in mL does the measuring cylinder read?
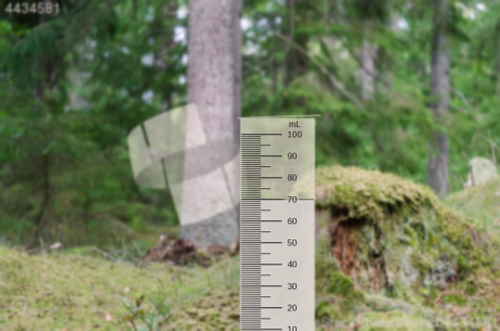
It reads 70 mL
